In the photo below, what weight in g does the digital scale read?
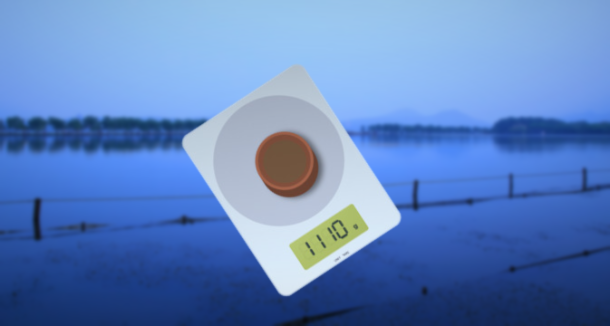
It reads 1110 g
